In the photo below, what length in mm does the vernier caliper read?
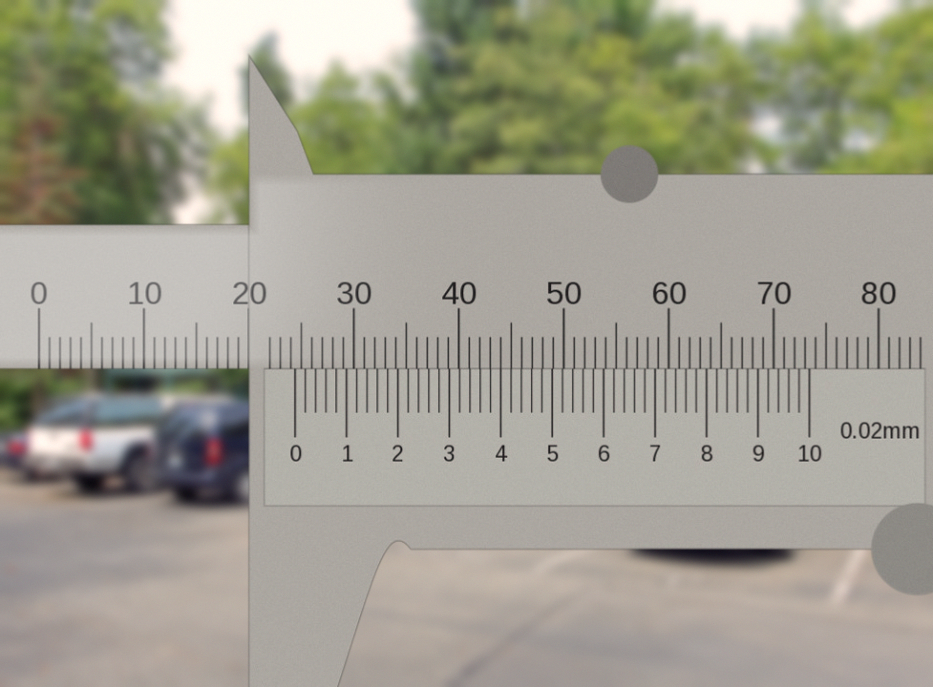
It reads 24.4 mm
